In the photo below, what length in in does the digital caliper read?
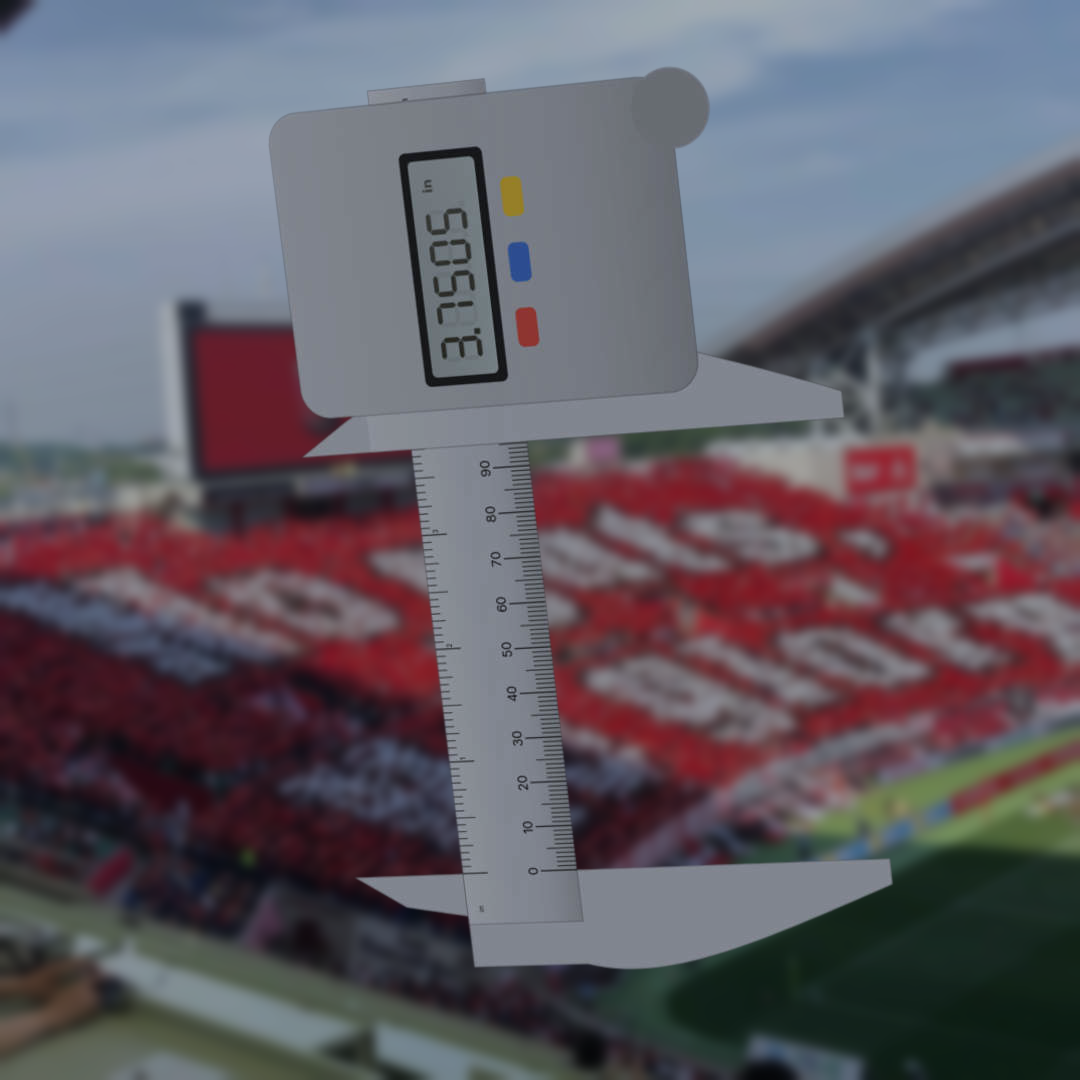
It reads 3.7505 in
